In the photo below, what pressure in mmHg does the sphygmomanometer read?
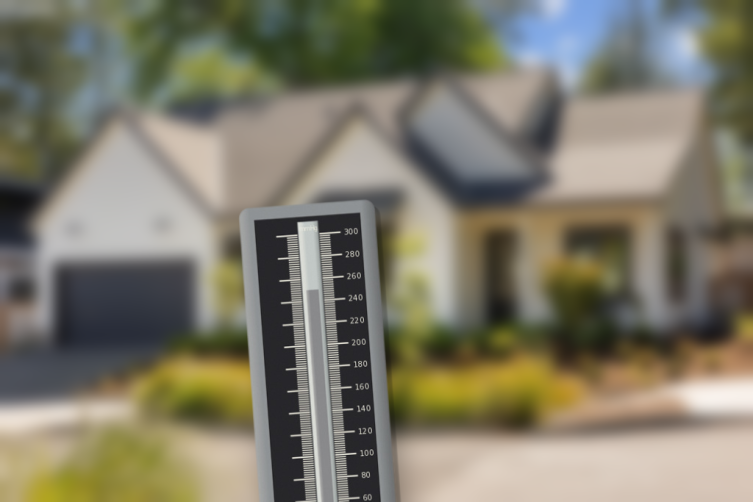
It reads 250 mmHg
